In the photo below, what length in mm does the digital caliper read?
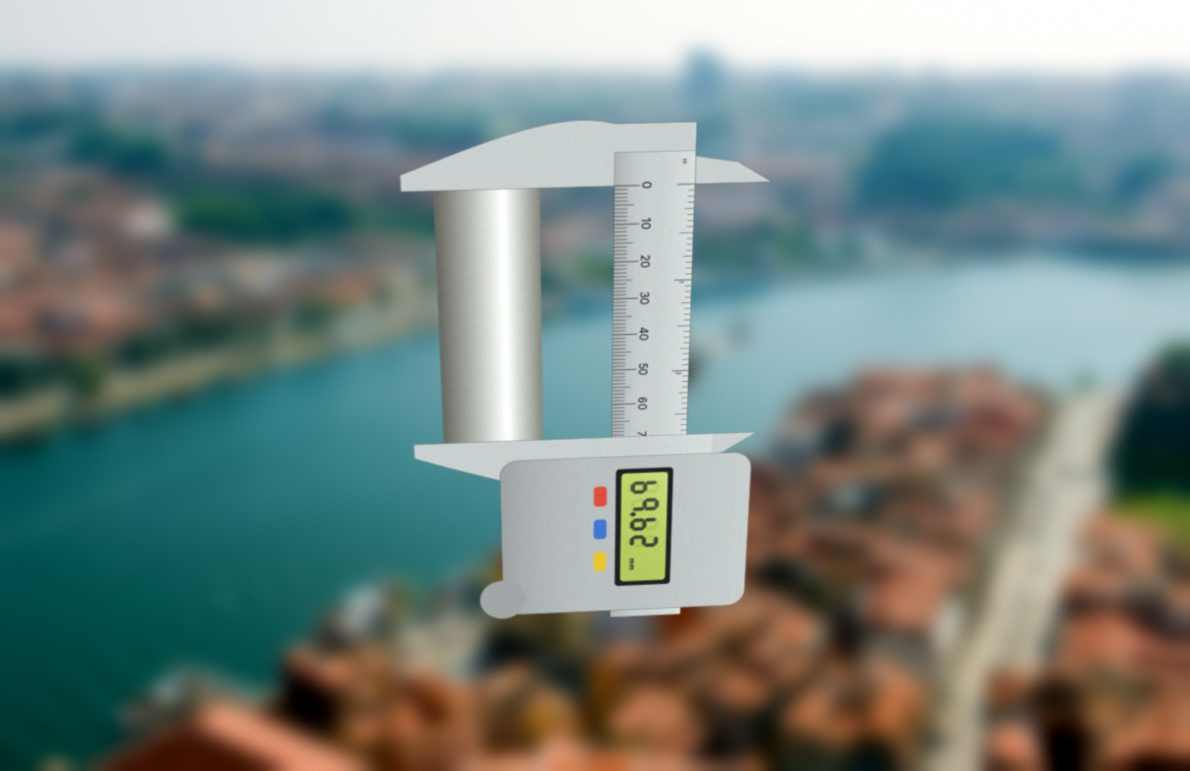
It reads 69.62 mm
